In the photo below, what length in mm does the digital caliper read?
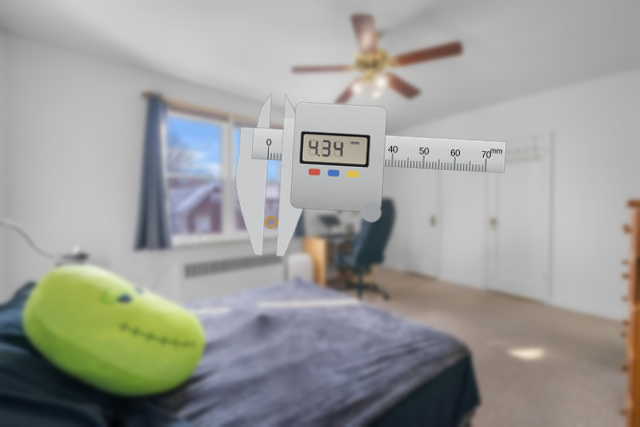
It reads 4.34 mm
